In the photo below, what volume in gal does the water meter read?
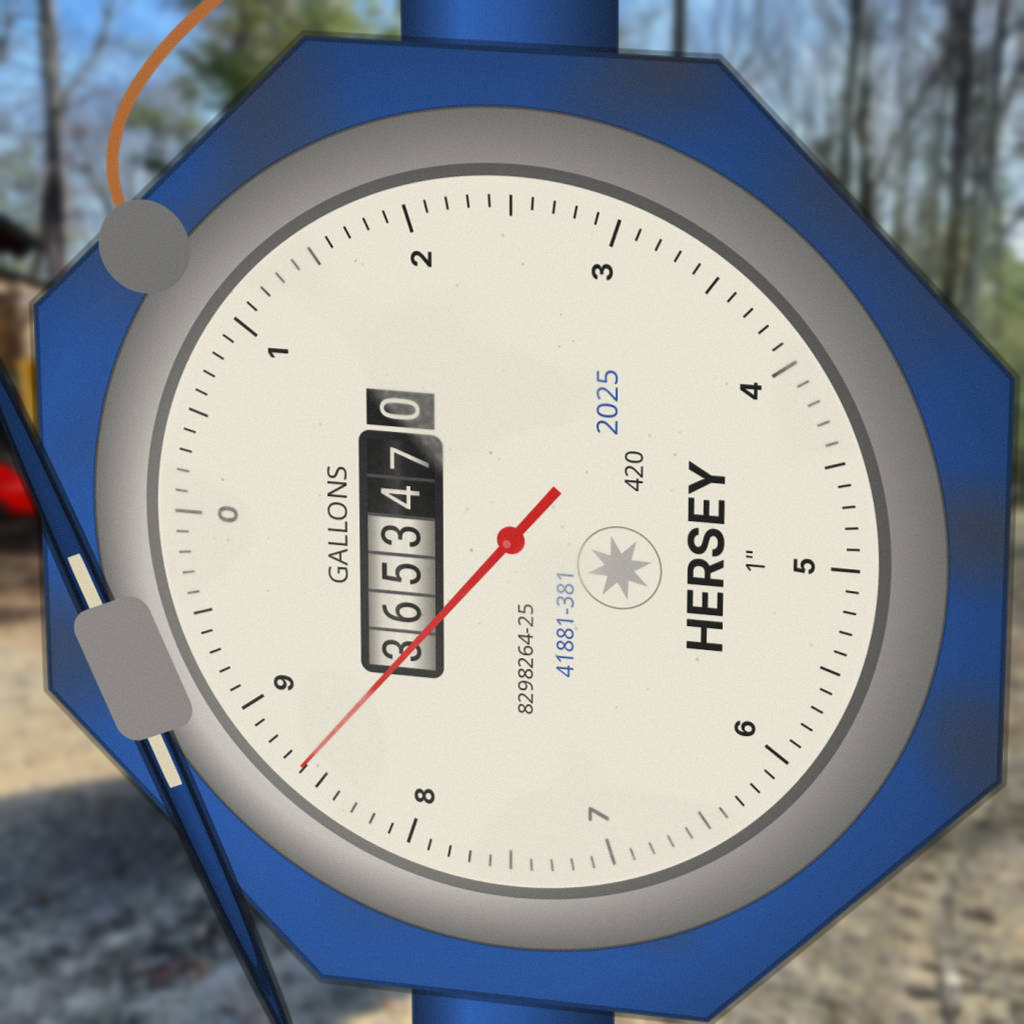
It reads 3653468.6 gal
